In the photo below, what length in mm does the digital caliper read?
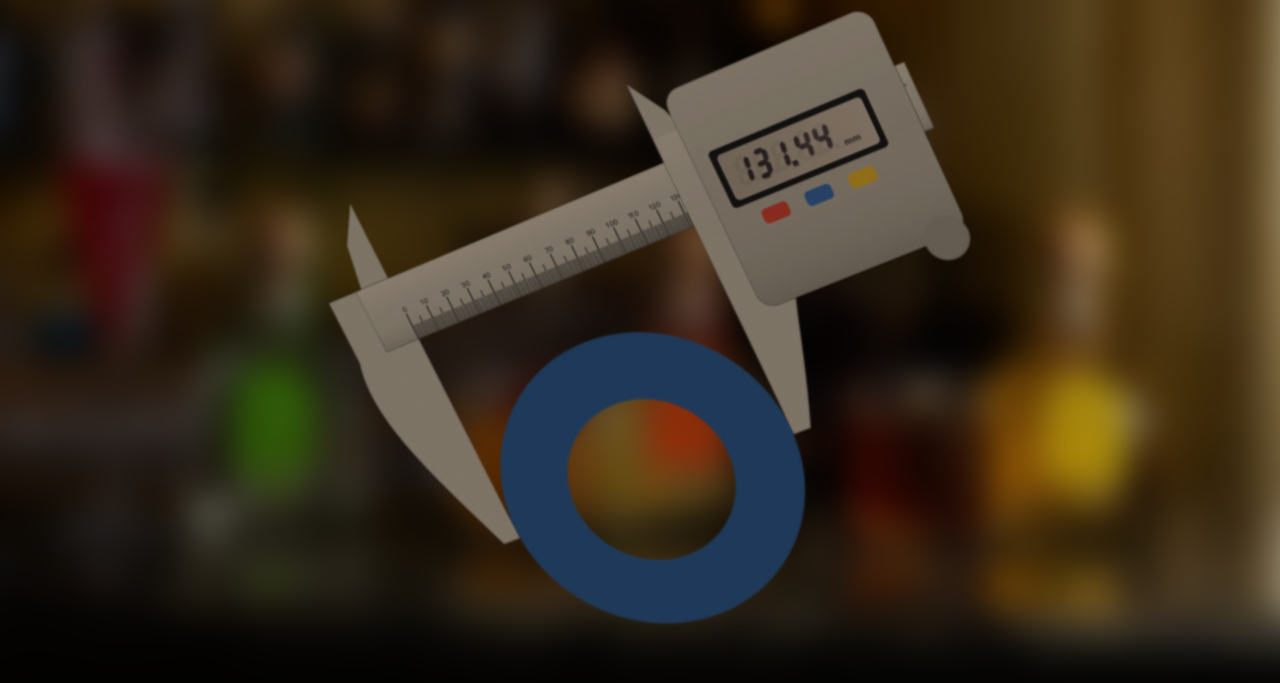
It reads 131.44 mm
